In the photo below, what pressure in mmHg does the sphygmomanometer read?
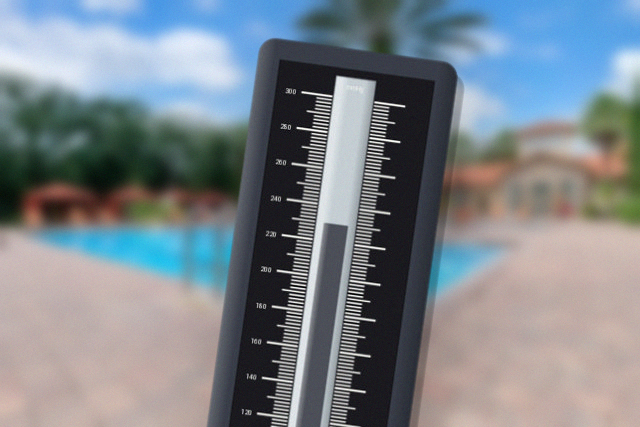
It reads 230 mmHg
